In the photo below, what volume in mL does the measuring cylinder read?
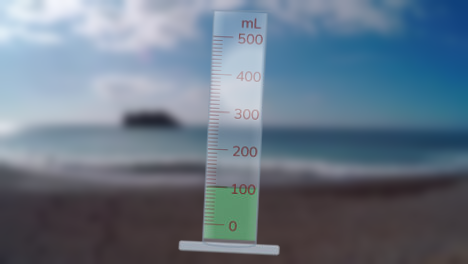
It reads 100 mL
